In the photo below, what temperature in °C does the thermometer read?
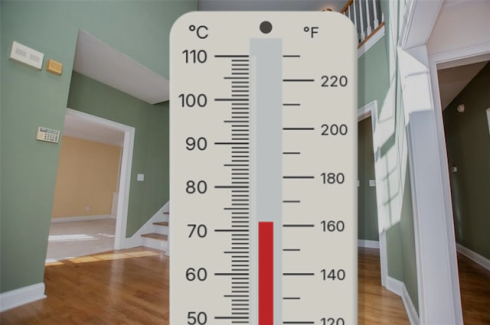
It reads 72 °C
